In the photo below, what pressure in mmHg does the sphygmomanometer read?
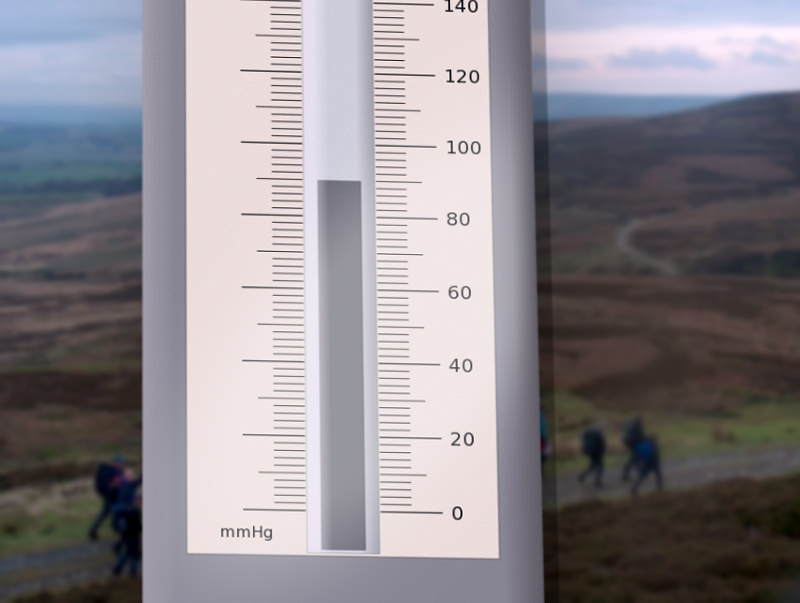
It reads 90 mmHg
